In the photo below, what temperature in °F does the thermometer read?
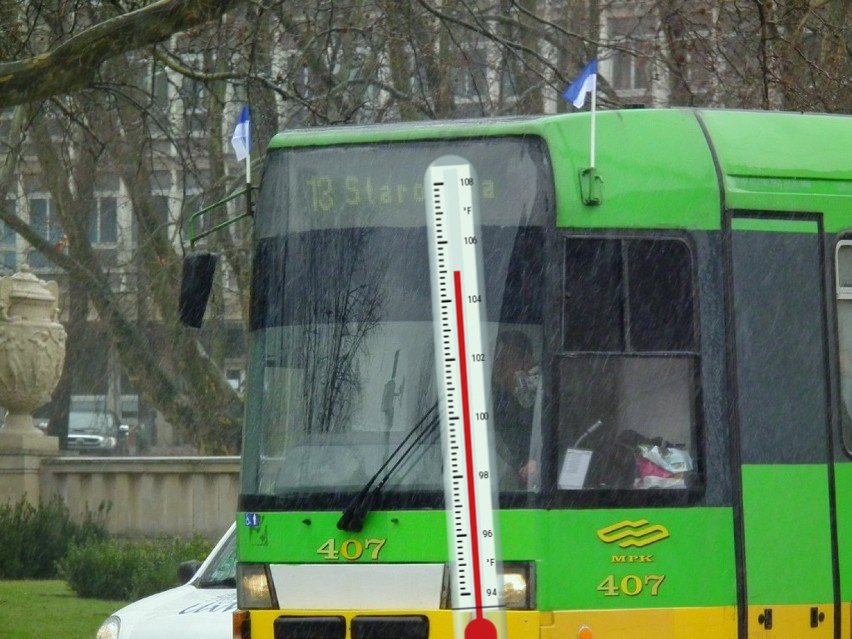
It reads 105 °F
